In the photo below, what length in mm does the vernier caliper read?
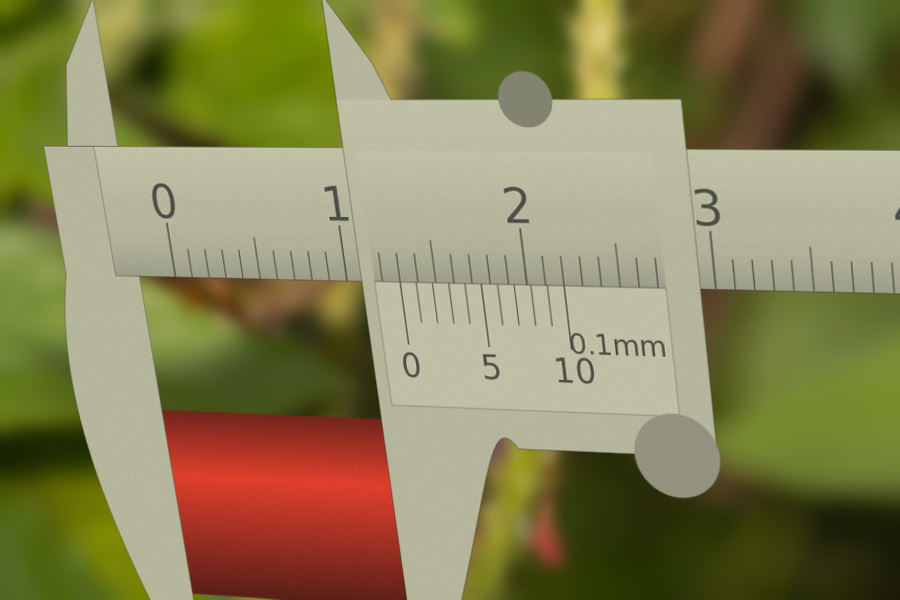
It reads 13.0 mm
